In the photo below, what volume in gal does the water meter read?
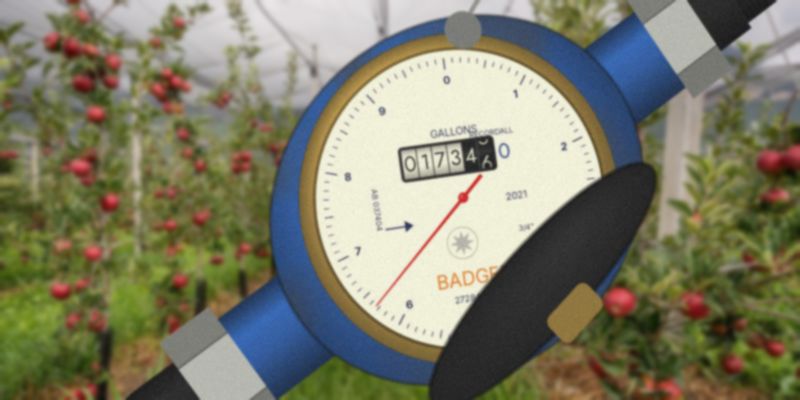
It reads 173456.3 gal
